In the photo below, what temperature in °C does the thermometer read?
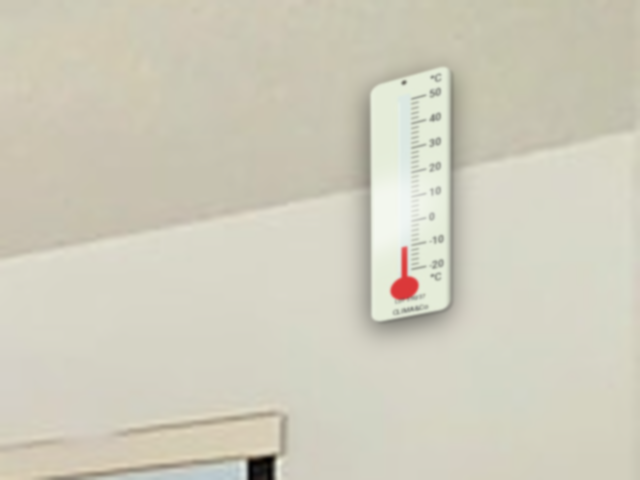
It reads -10 °C
